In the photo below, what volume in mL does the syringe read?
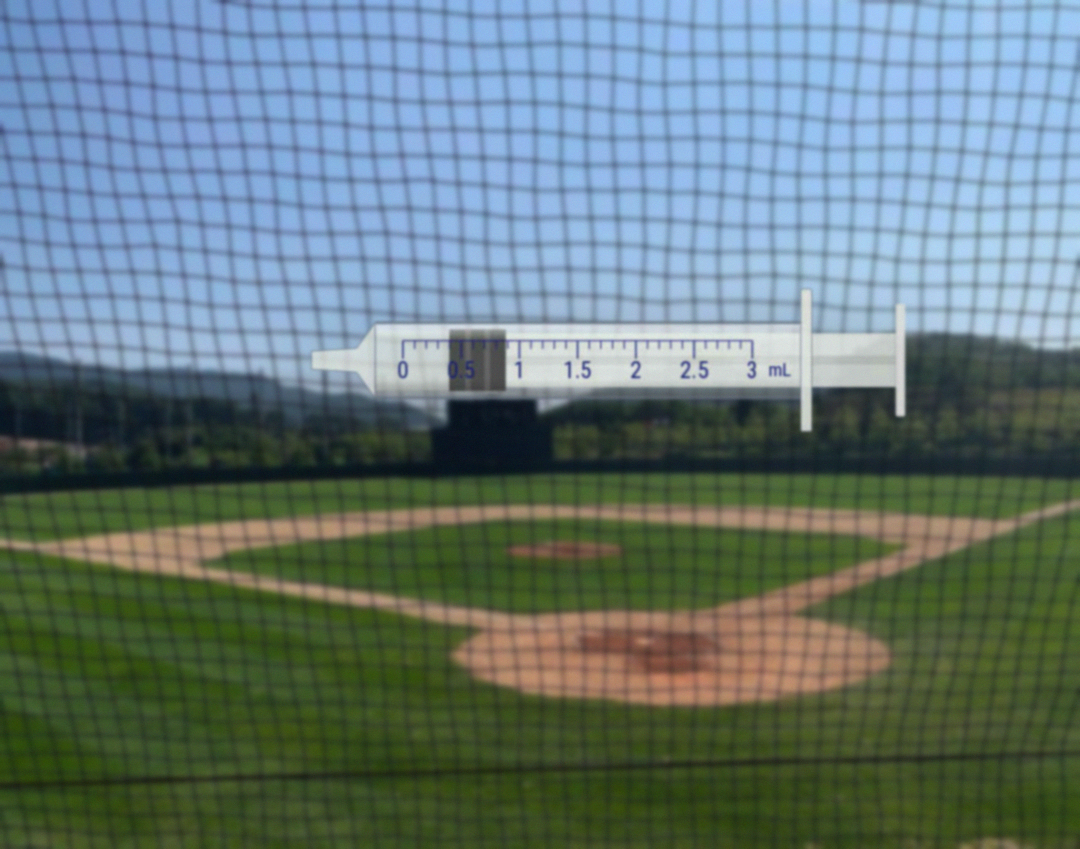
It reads 0.4 mL
